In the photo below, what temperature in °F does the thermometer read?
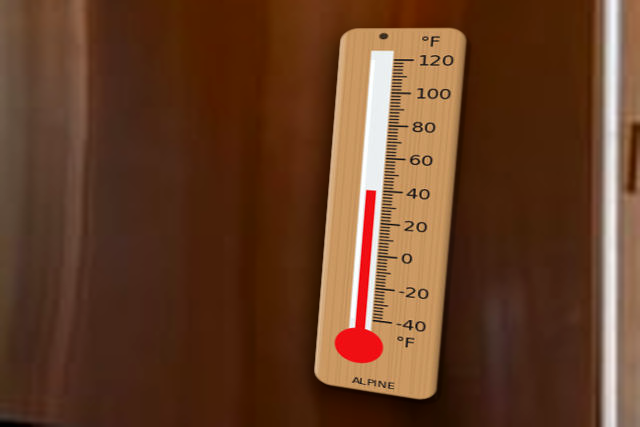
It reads 40 °F
